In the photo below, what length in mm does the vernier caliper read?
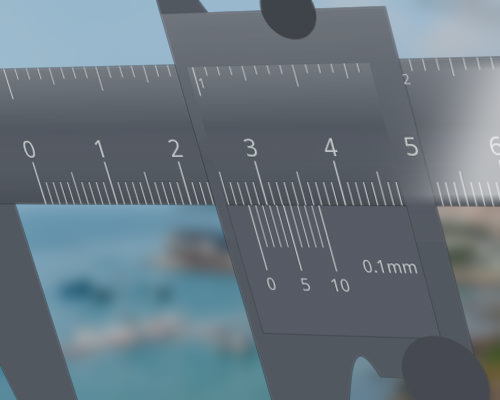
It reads 27.6 mm
